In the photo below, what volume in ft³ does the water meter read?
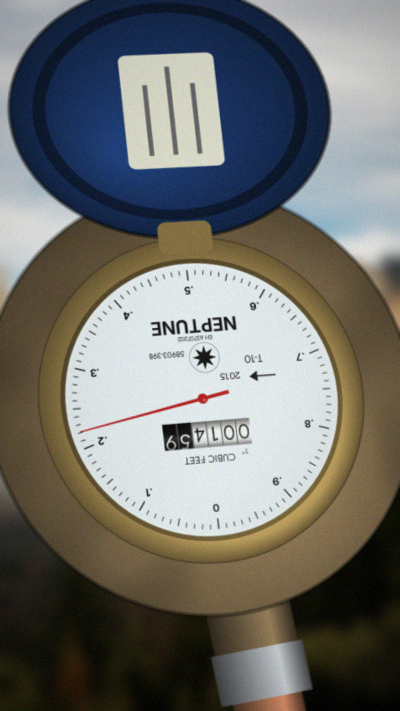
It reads 1459.22 ft³
